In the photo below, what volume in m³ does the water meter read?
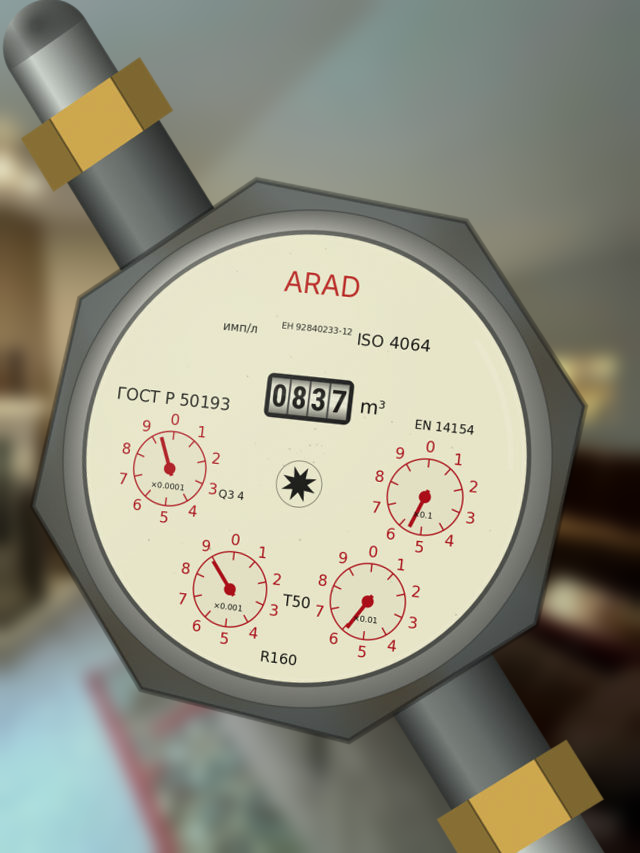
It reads 837.5589 m³
